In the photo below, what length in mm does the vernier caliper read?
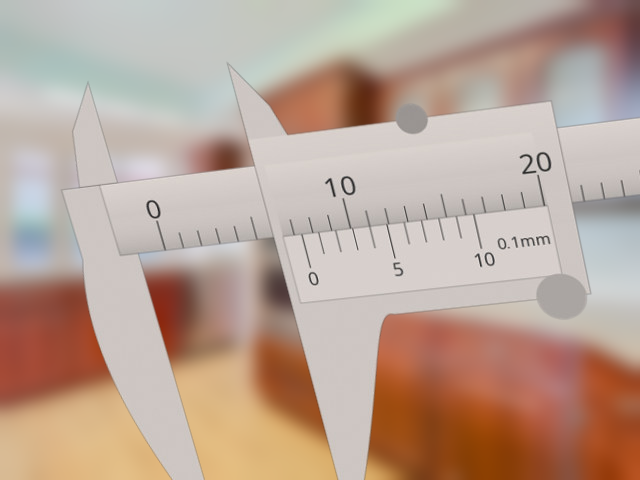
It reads 7.4 mm
